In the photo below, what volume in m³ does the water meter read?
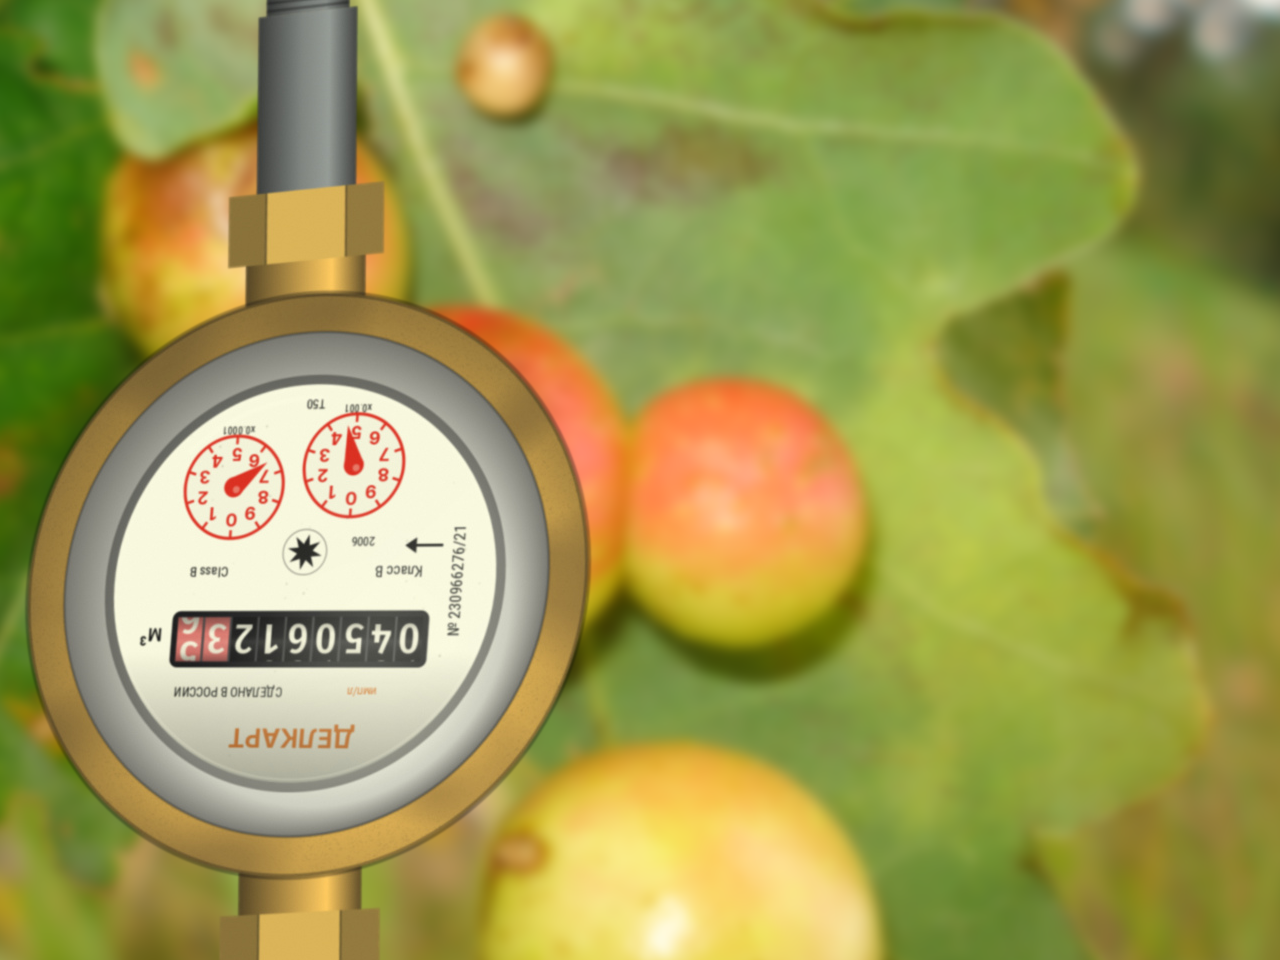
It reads 450612.3546 m³
